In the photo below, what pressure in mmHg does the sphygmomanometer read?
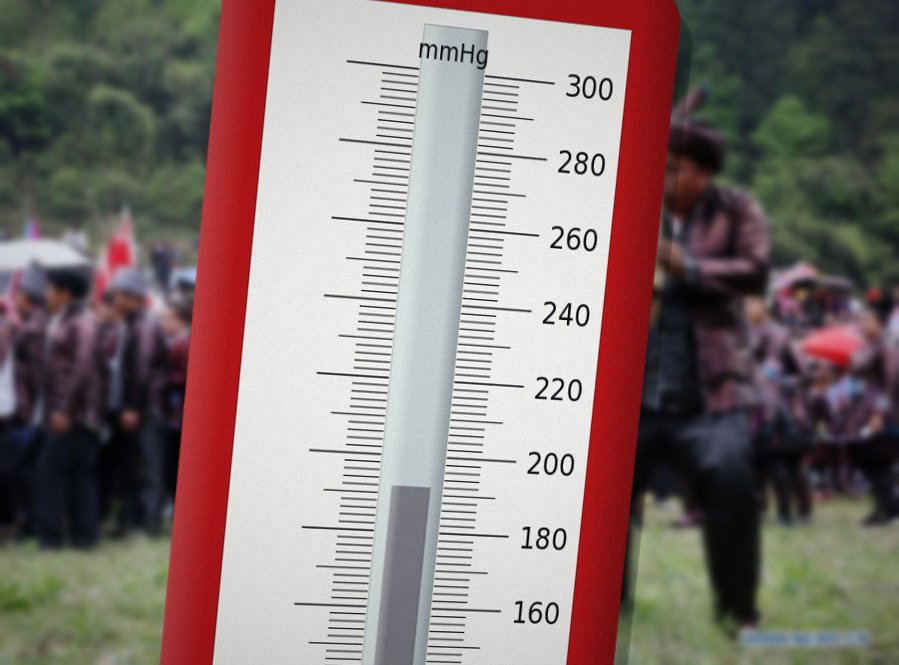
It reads 192 mmHg
